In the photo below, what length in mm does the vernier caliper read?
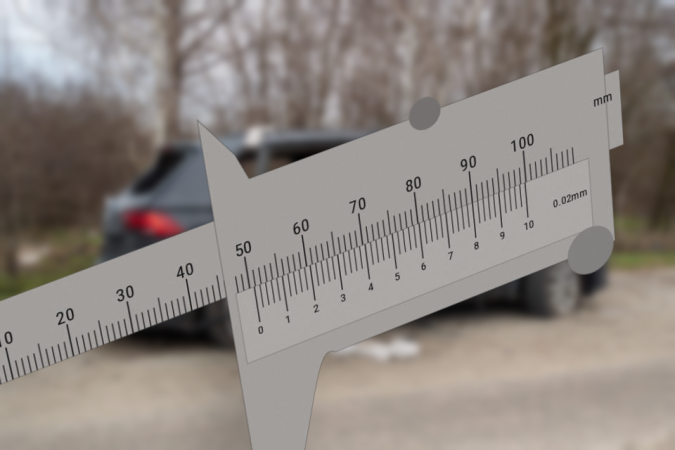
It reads 50.8 mm
